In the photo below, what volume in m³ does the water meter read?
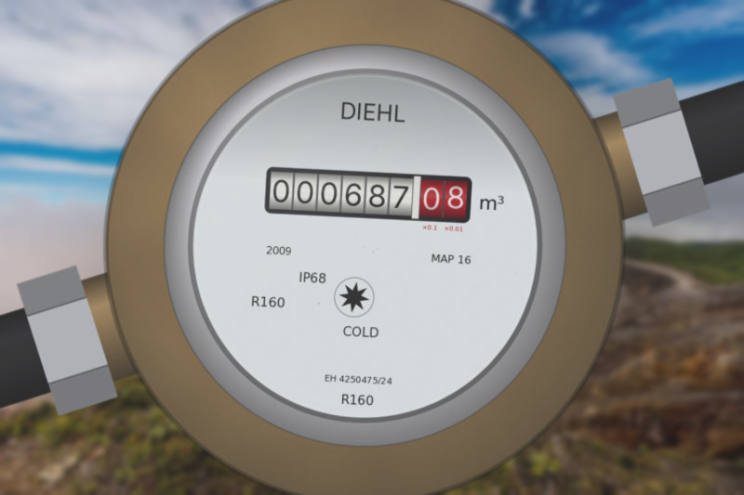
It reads 687.08 m³
